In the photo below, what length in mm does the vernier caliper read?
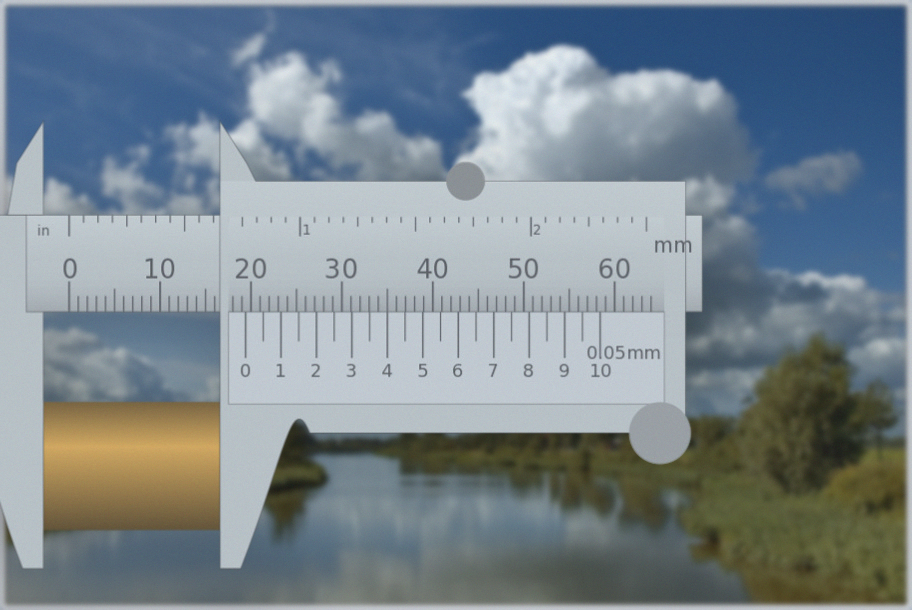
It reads 19.4 mm
